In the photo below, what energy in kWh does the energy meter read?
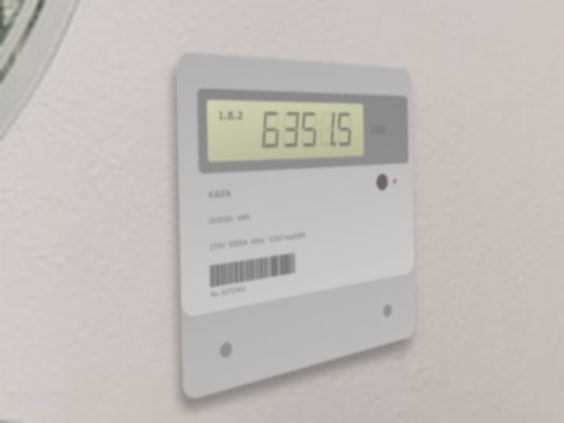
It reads 6351.5 kWh
